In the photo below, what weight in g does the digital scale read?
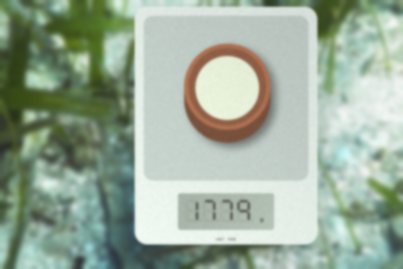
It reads 1779 g
